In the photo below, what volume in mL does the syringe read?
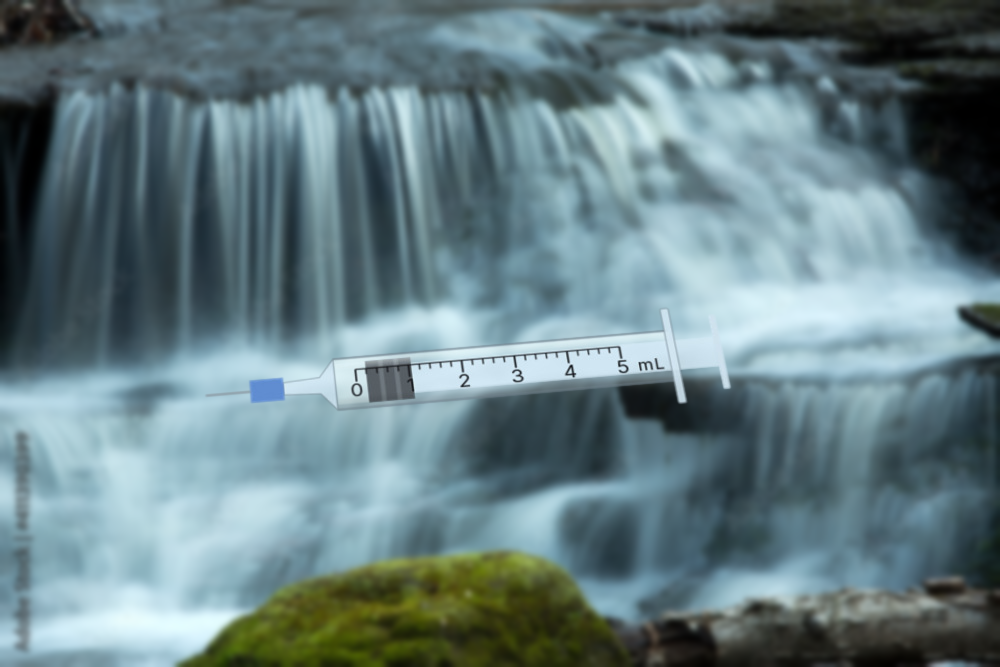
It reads 0.2 mL
